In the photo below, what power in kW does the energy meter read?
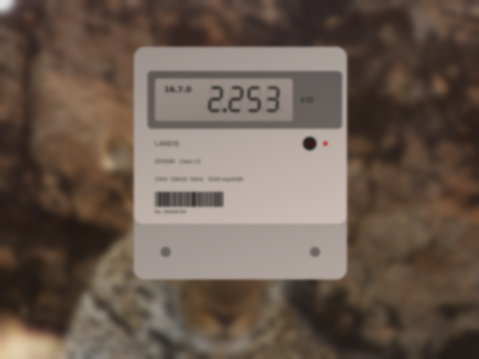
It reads 2.253 kW
